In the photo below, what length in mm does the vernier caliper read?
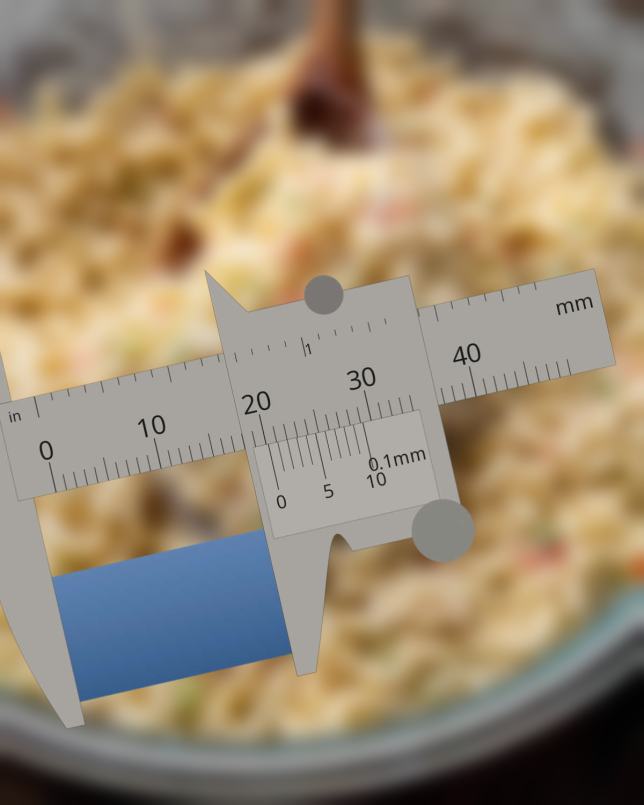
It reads 20.2 mm
